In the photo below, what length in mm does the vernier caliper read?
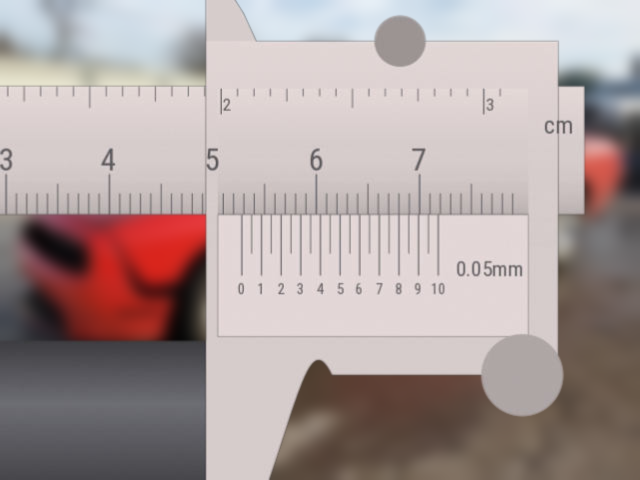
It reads 52.8 mm
